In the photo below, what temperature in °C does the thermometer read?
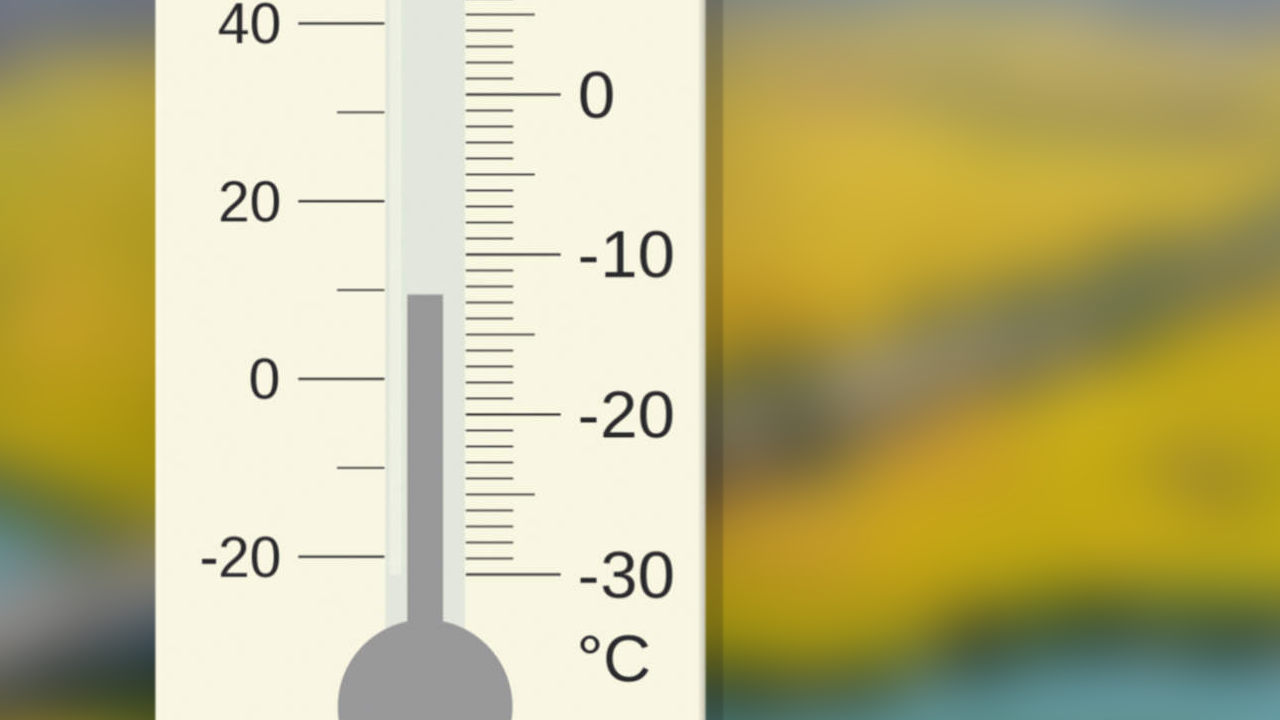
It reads -12.5 °C
